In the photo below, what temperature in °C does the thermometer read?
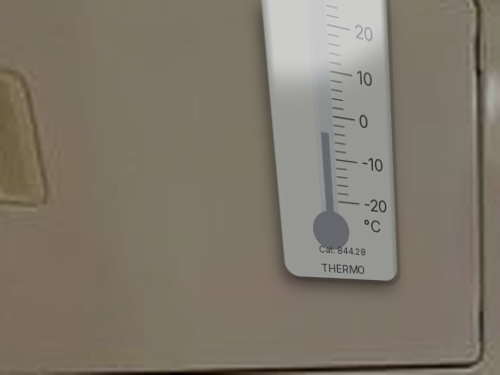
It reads -4 °C
